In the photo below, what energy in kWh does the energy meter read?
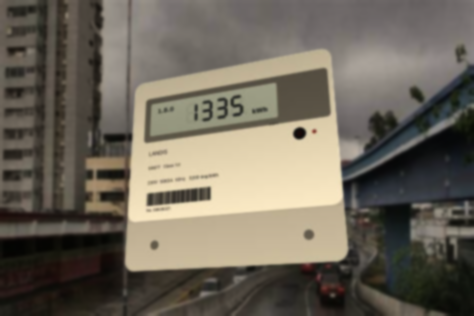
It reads 1335 kWh
